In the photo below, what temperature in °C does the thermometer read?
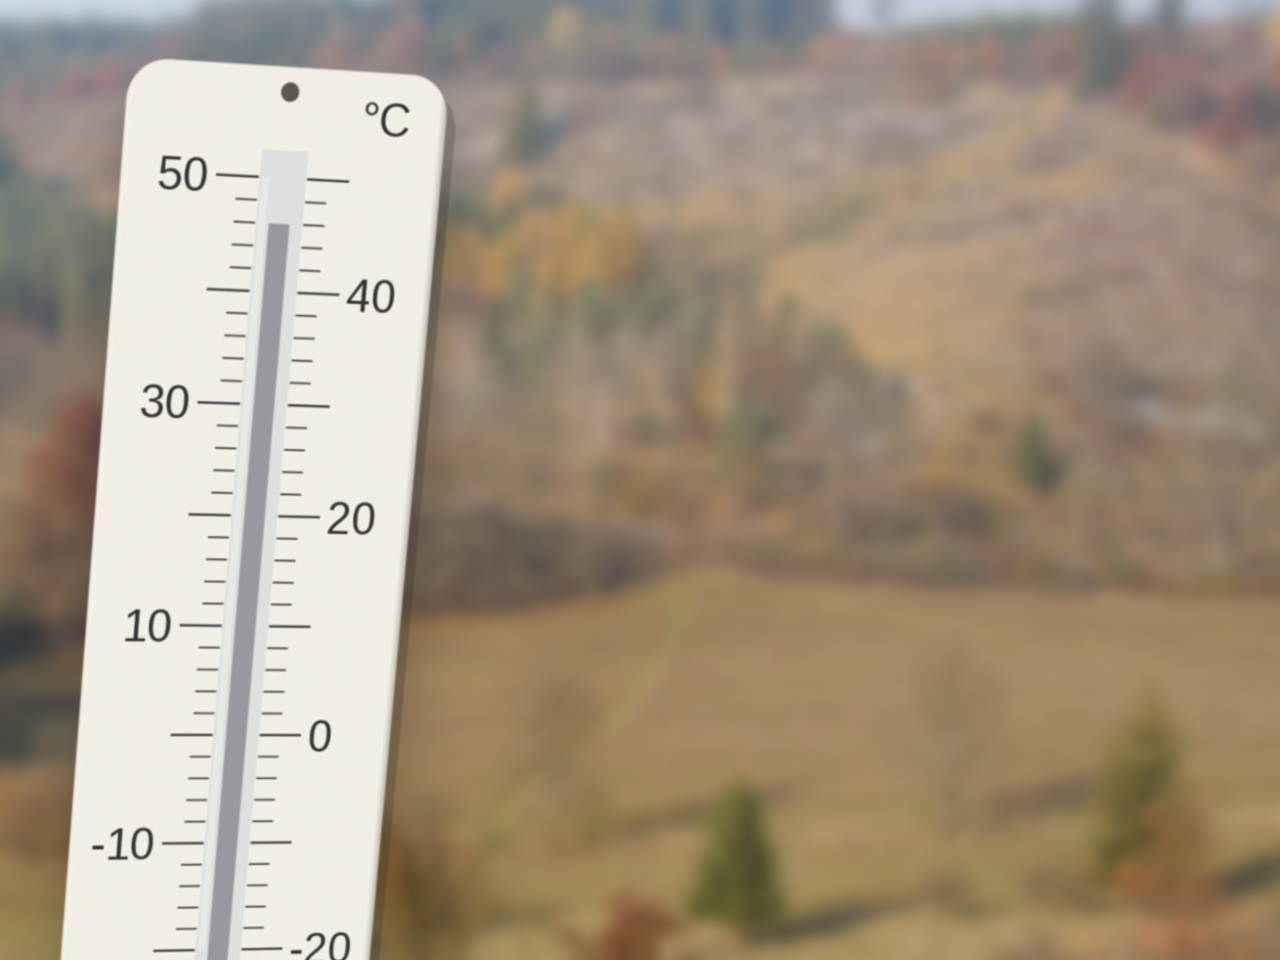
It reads 46 °C
